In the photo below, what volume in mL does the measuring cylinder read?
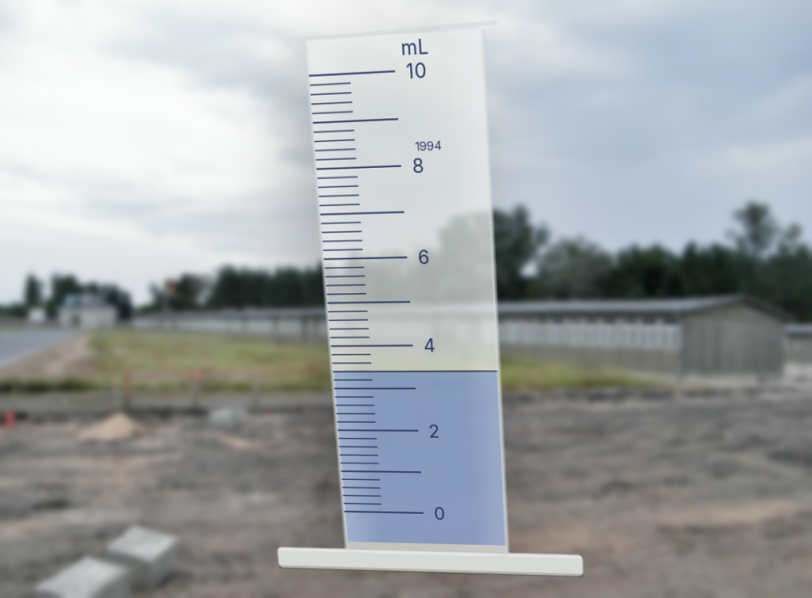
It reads 3.4 mL
